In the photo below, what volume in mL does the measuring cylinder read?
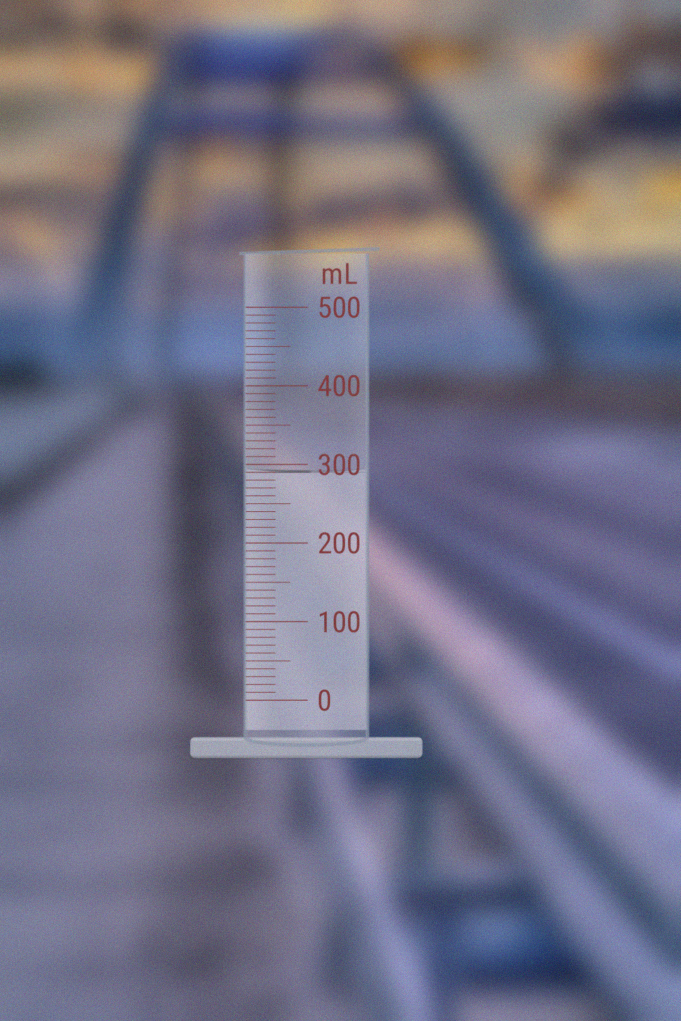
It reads 290 mL
